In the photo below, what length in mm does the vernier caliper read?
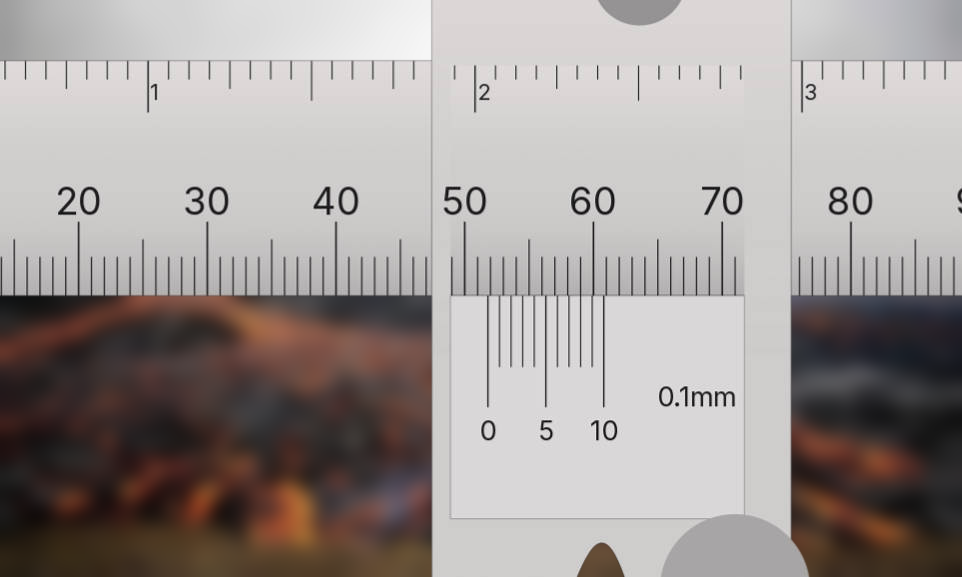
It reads 51.8 mm
